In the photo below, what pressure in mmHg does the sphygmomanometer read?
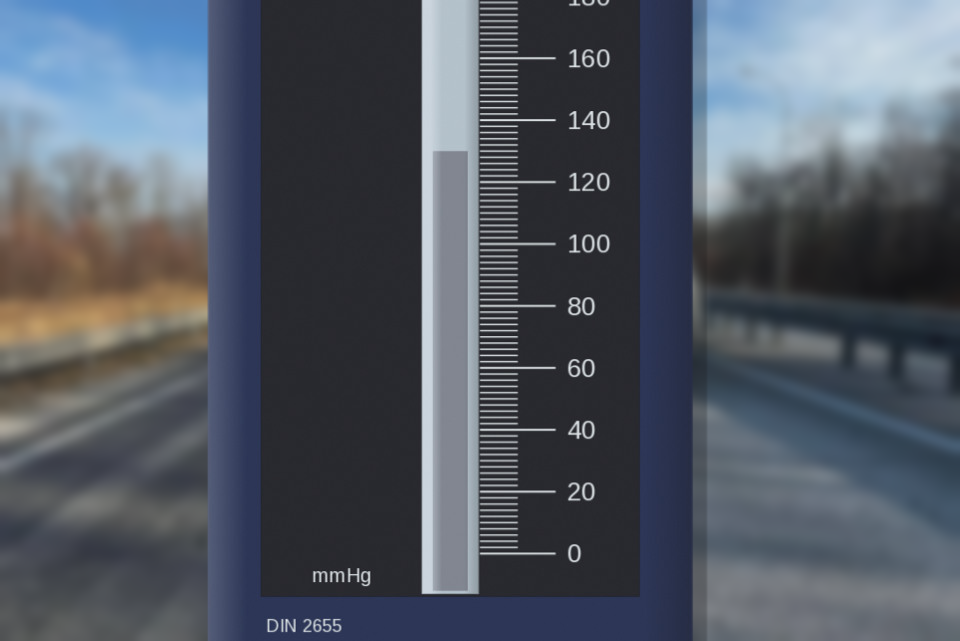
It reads 130 mmHg
